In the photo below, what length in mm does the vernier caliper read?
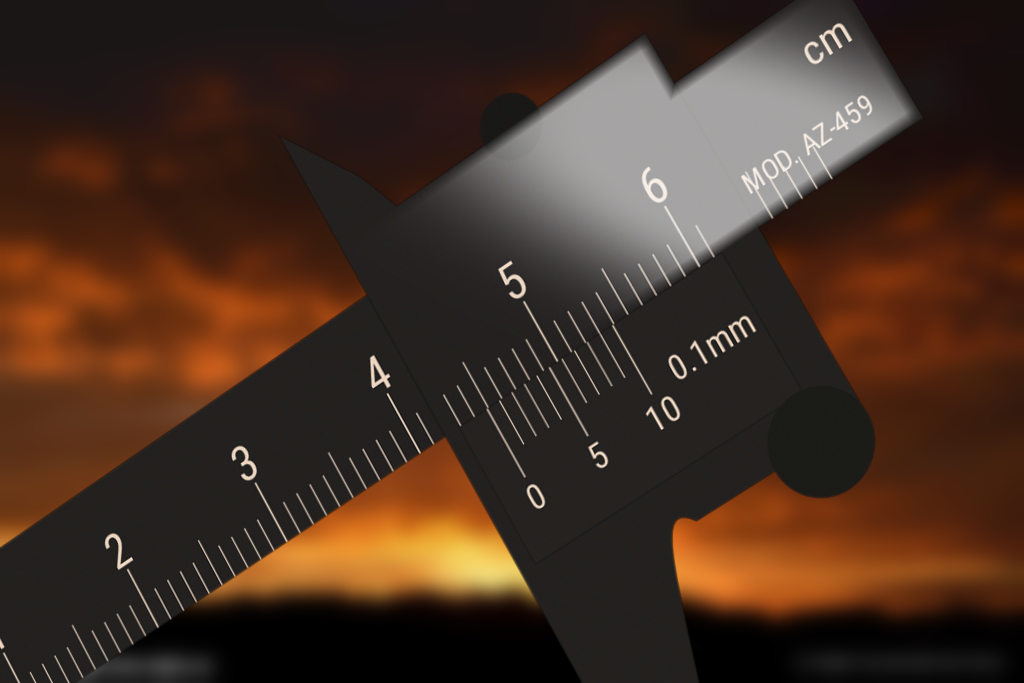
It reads 44.9 mm
